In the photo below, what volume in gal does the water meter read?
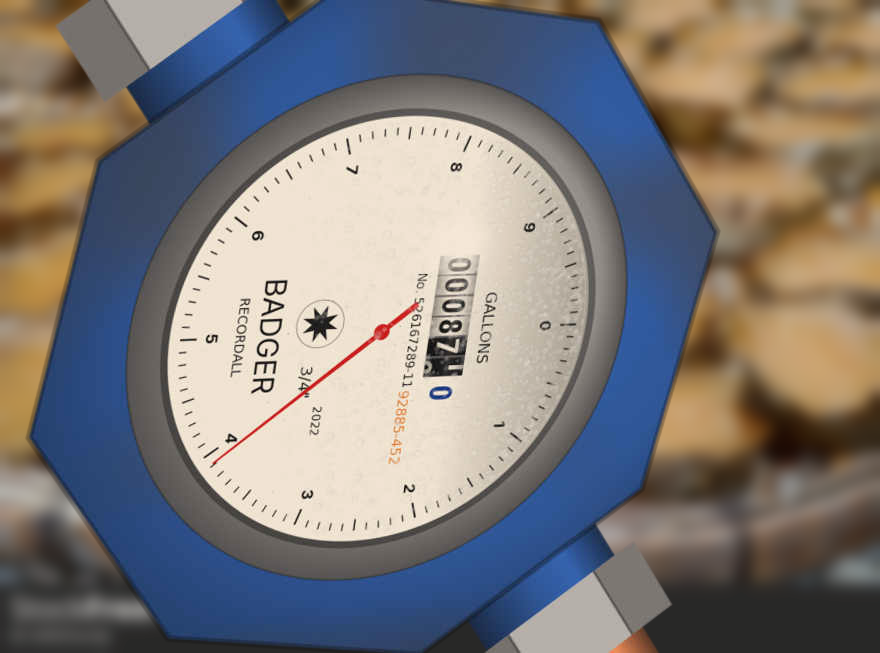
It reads 8713.9 gal
